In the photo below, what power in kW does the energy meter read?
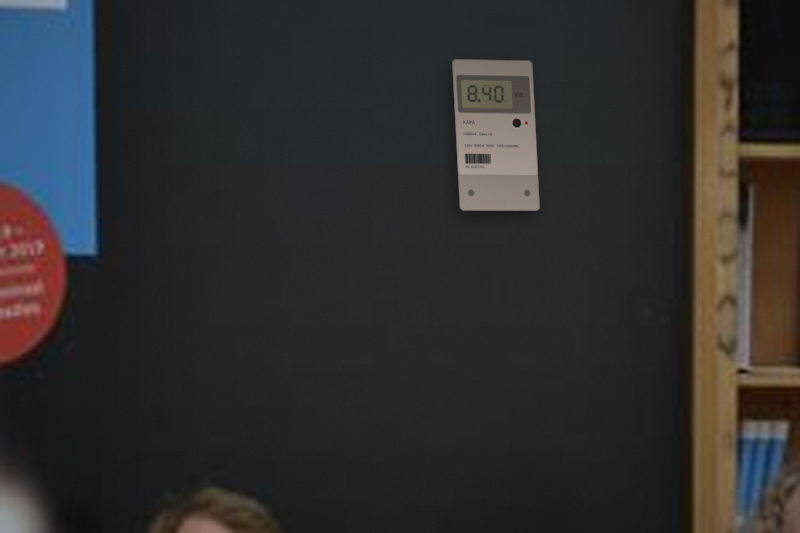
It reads 8.40 kW
